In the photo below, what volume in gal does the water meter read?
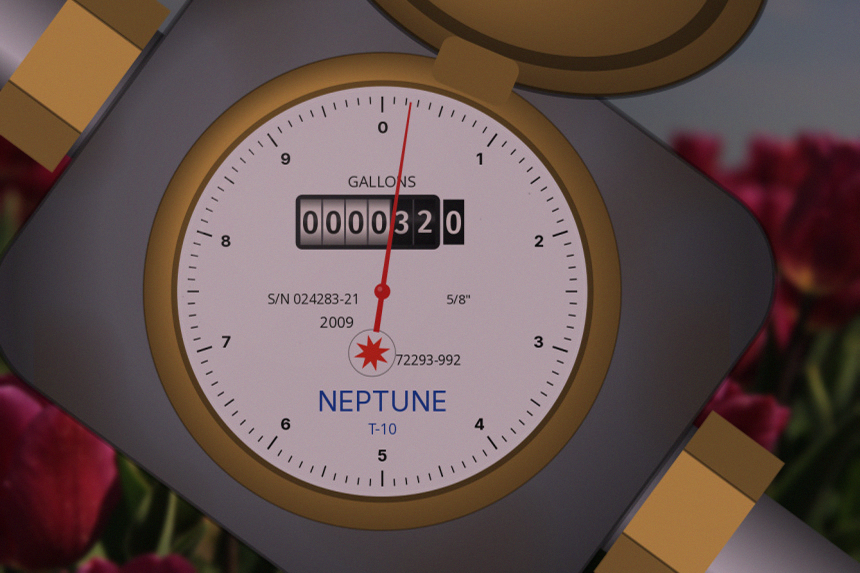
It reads 320.2 gal
